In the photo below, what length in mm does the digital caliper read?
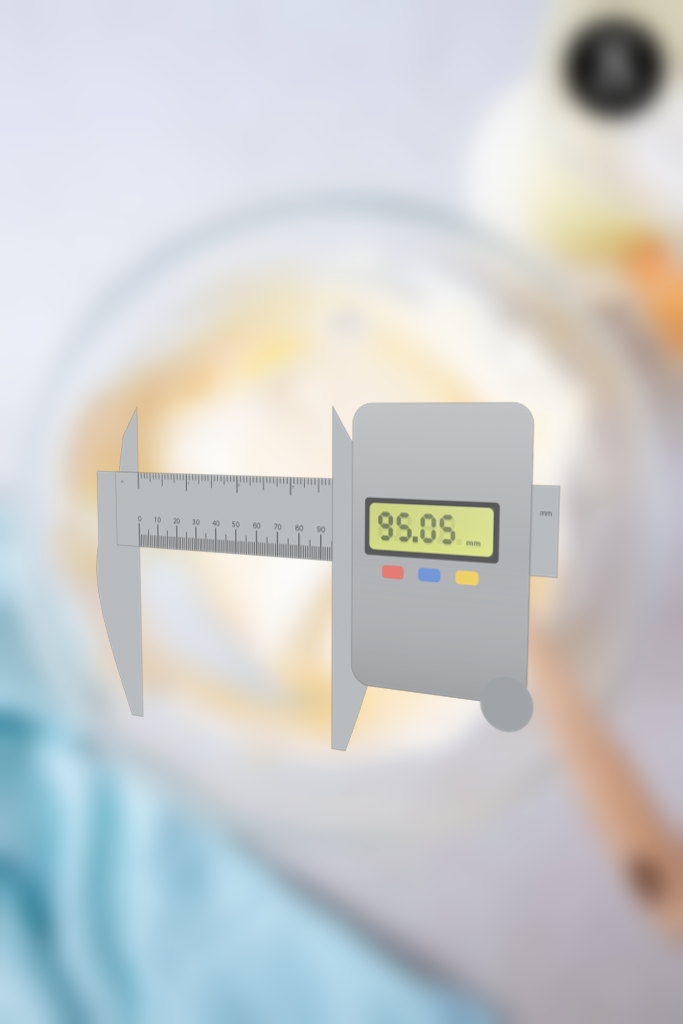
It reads 95.05 mm
